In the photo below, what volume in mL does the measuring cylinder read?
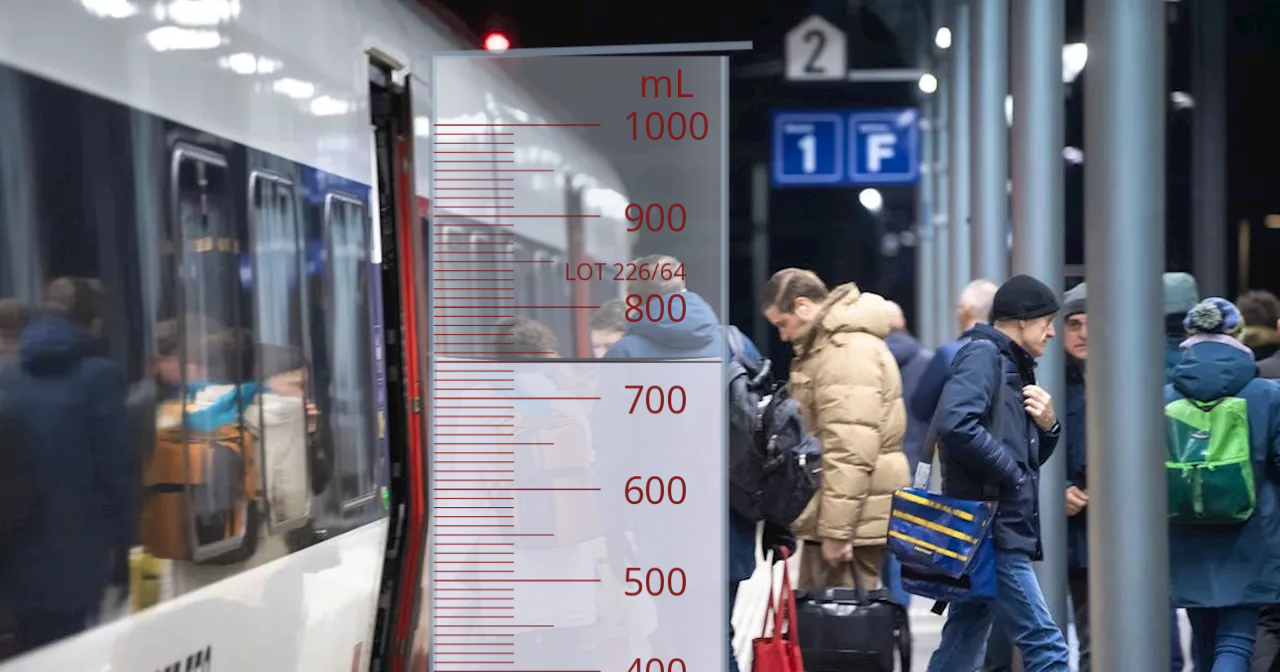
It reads 740 mL
